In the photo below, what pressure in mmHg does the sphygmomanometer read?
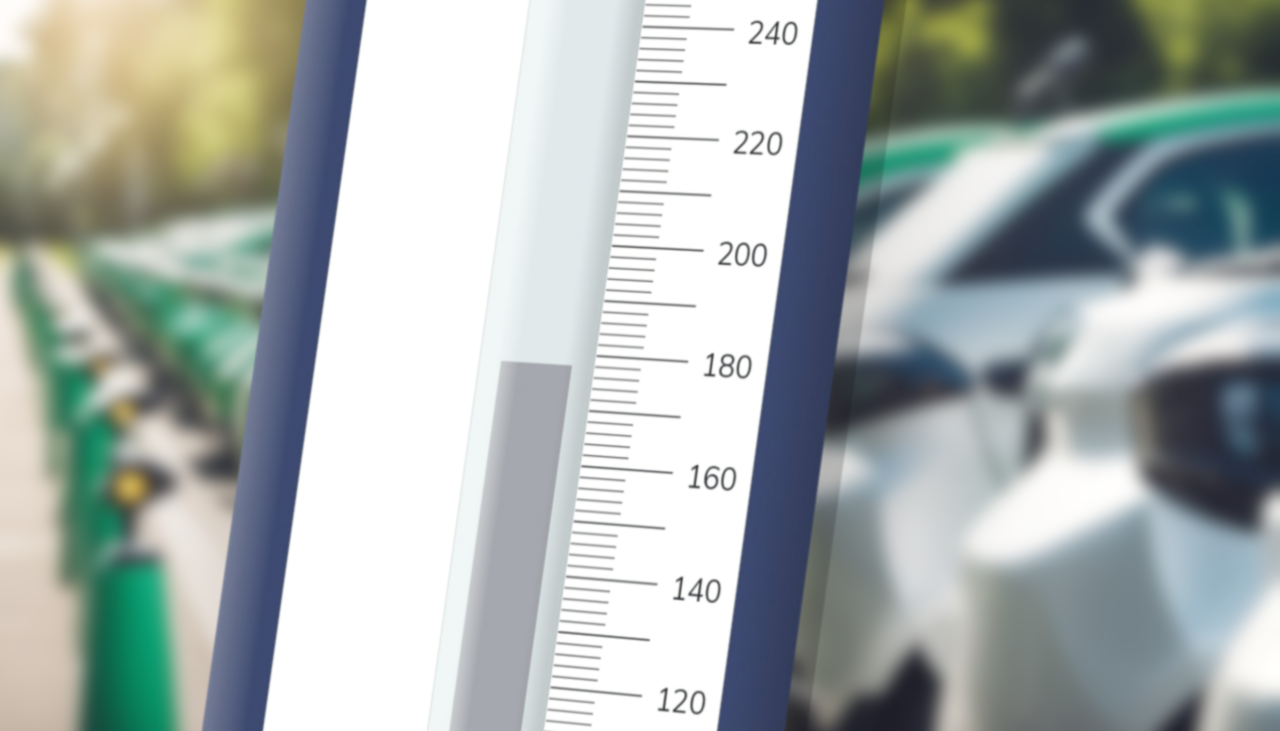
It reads 178 mmHg
